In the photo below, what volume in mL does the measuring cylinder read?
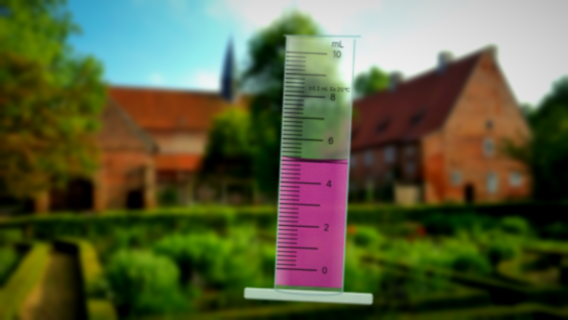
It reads 5 mL
